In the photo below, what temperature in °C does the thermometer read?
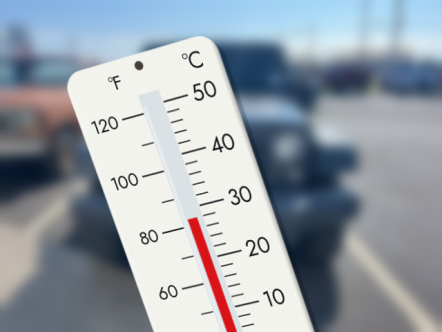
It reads 28 °C
